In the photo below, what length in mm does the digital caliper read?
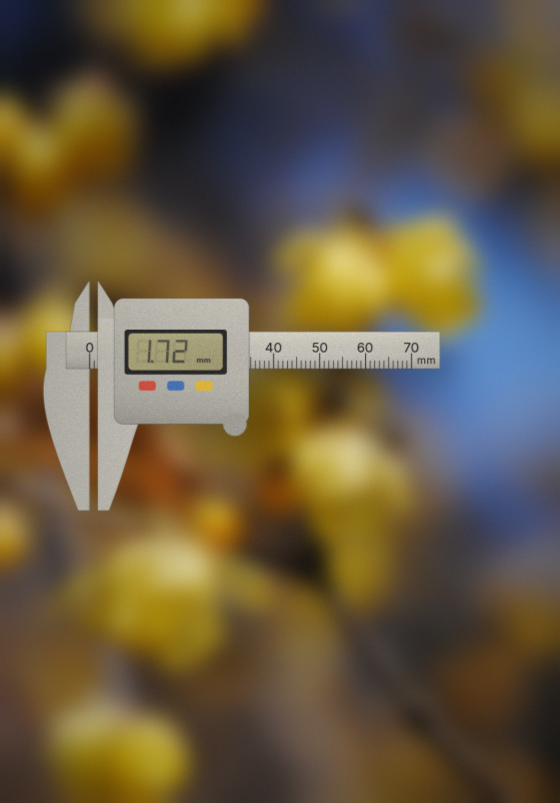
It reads 1.72 mm
